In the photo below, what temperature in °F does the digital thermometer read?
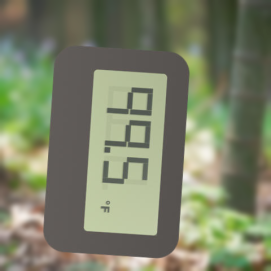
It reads 99.5 °F
